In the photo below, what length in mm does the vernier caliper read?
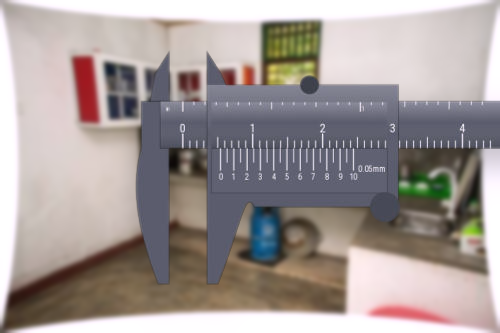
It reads 5.4 mm
